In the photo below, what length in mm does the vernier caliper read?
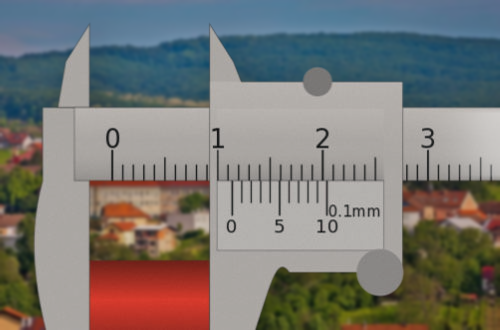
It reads 11.4 mm
